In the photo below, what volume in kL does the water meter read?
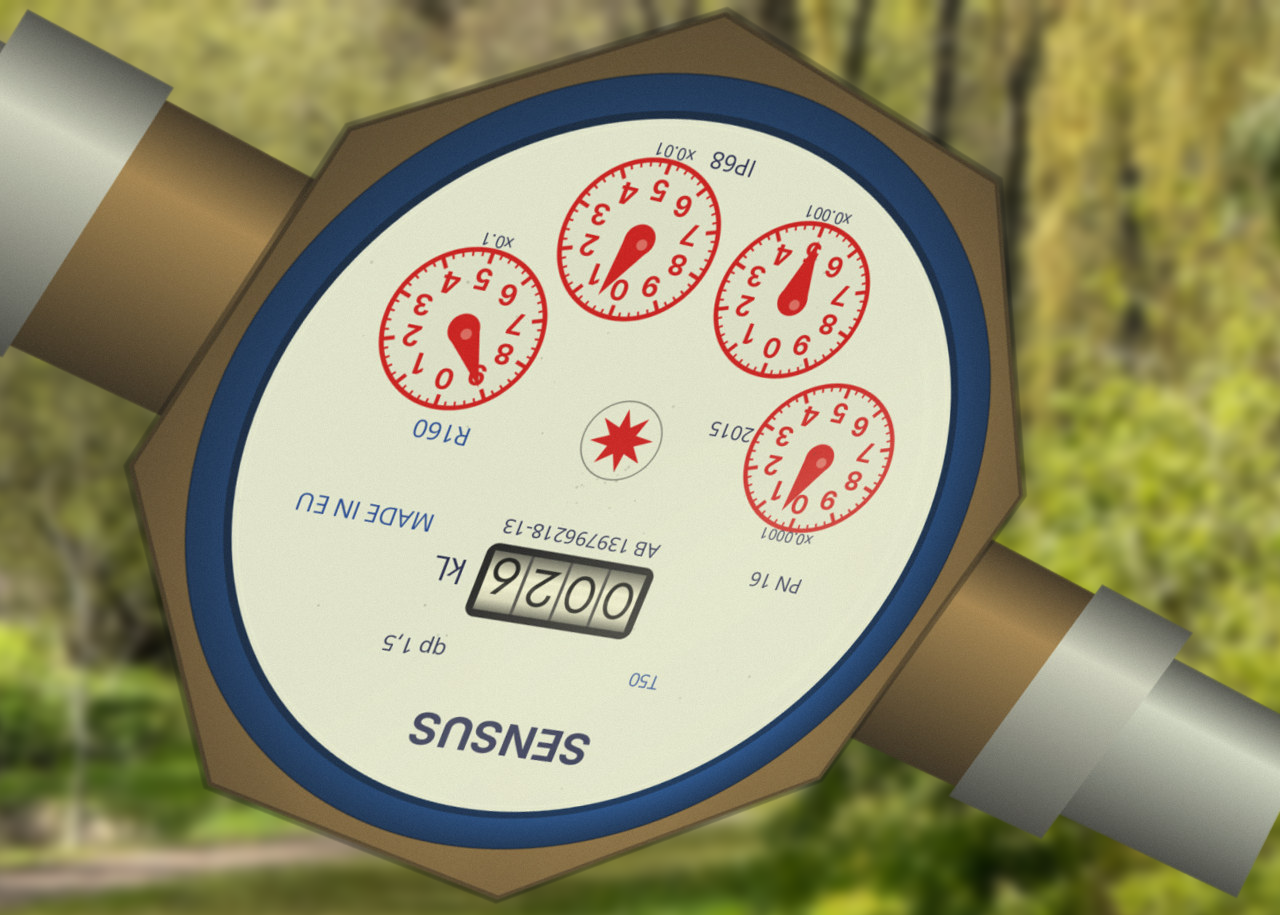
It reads 25.9050 kL
